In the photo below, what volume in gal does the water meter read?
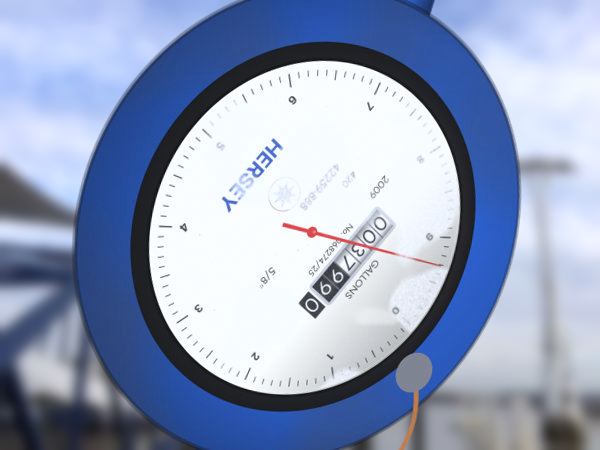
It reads 37989.3 gal
